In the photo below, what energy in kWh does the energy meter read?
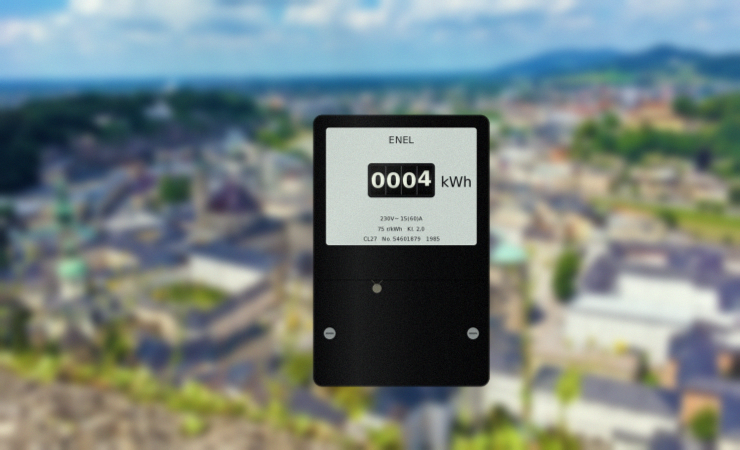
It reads 4 kWh
